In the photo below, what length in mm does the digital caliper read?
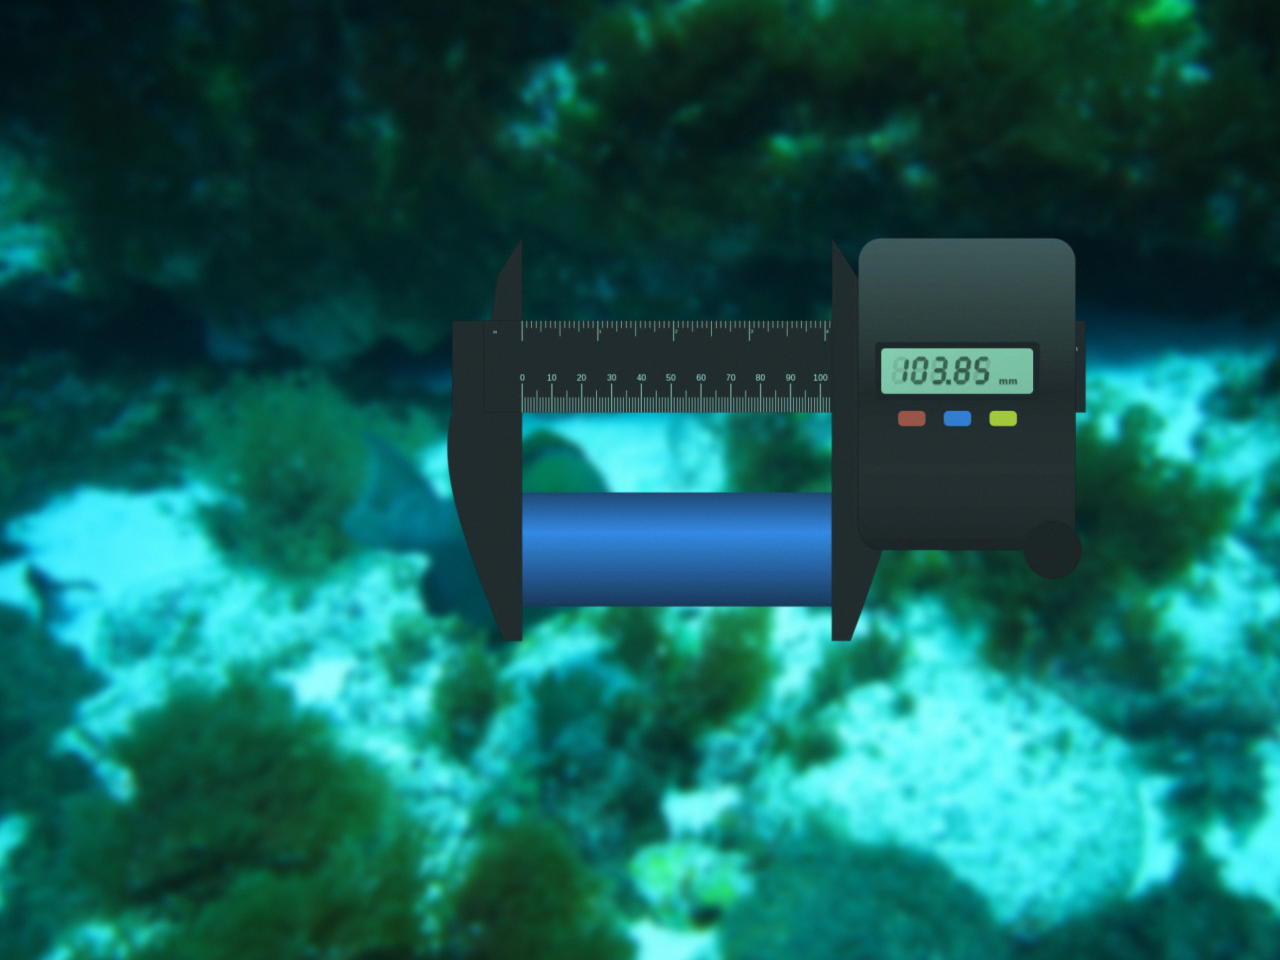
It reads 103.85 mm
